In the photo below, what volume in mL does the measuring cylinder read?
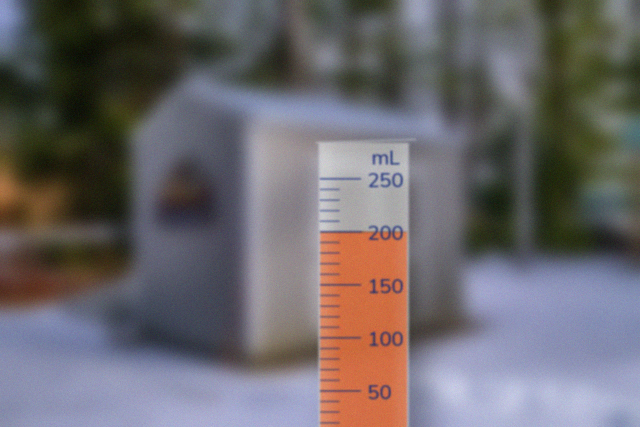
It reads 200 mL
